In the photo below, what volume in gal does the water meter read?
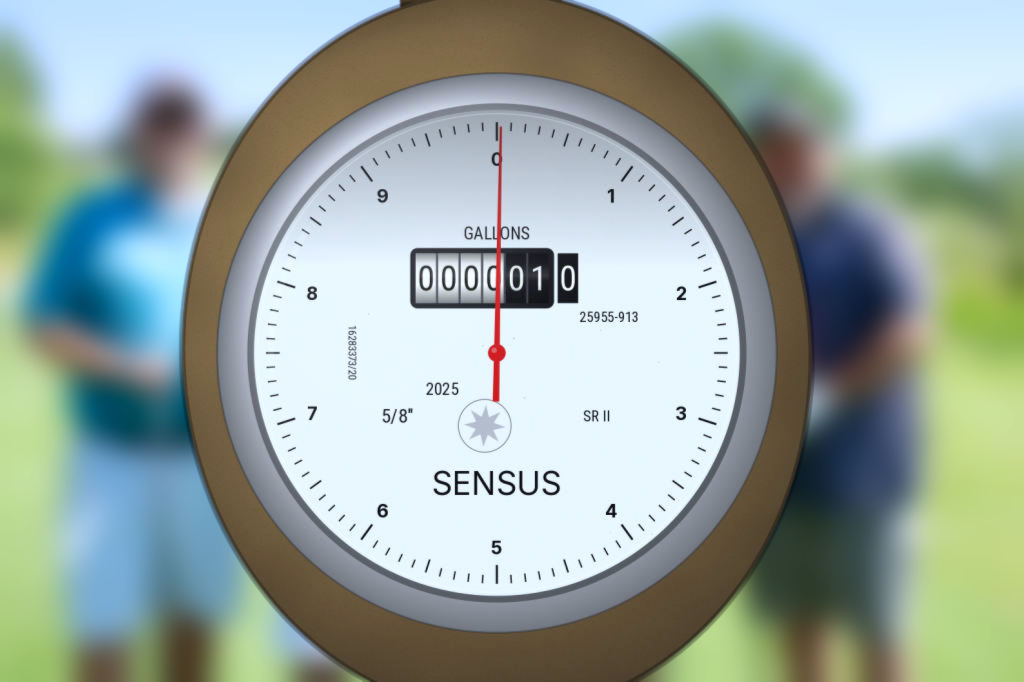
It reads 10.0 gal
